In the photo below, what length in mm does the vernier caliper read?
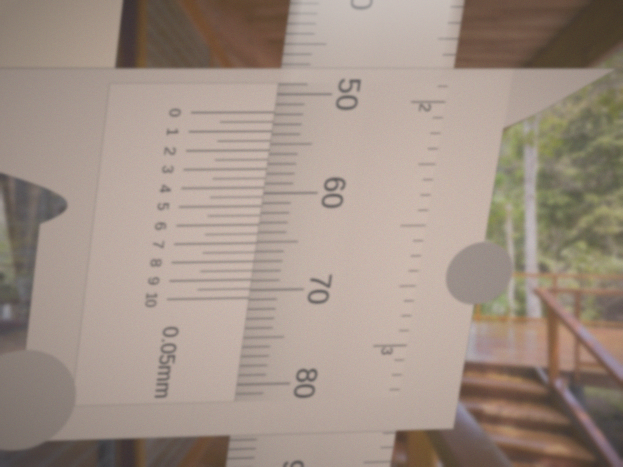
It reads 51.8 mm
